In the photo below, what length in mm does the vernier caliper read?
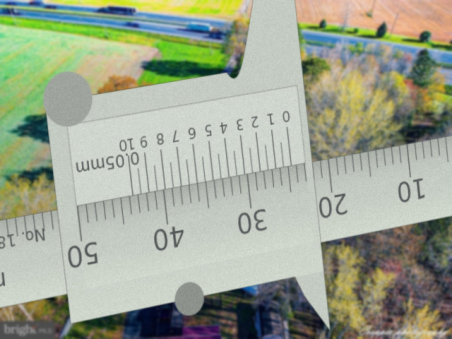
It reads 24.6 mm
